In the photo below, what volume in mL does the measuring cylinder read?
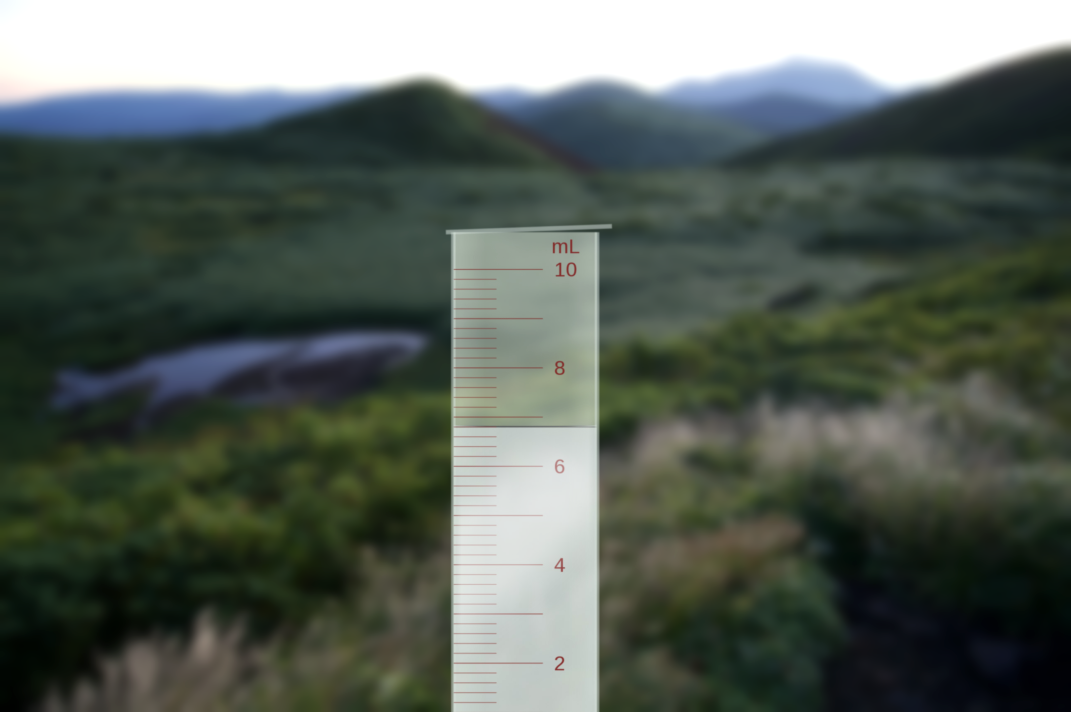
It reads 6.8 mL
